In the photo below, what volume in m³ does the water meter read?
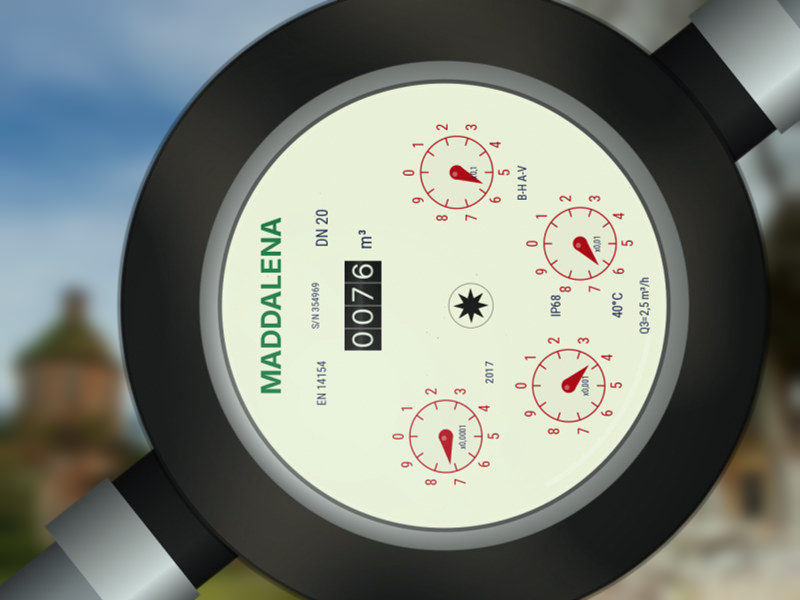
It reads 76.5637 m³
